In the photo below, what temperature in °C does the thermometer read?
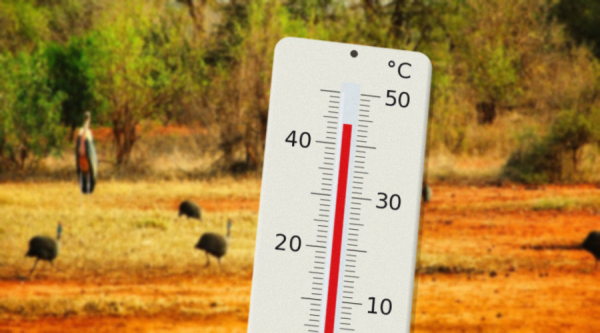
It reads 44 °C
